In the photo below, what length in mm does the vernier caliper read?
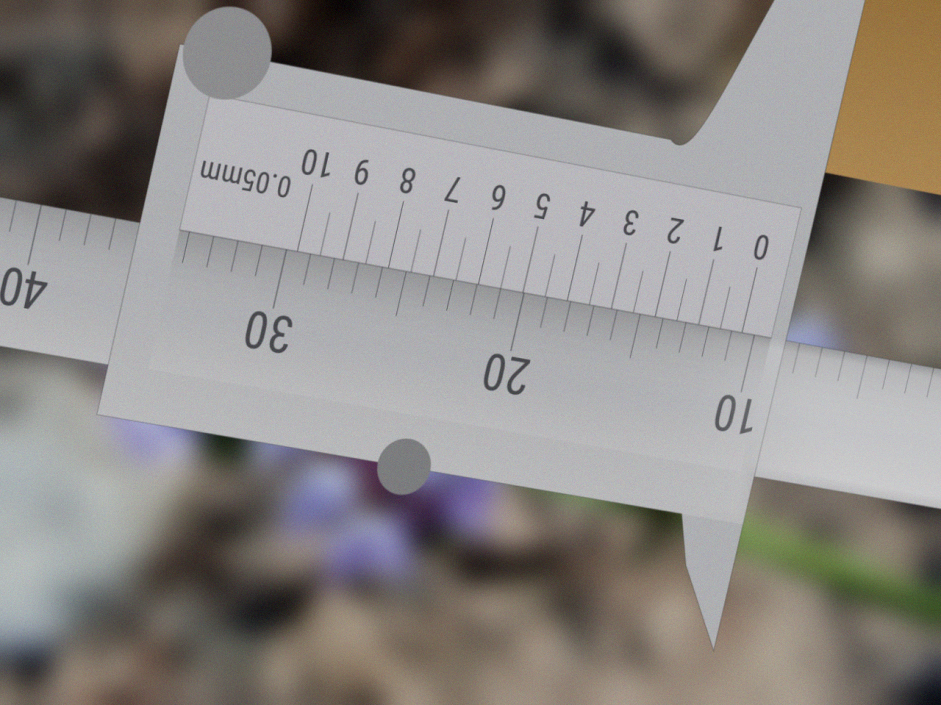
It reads 10.55 mm
